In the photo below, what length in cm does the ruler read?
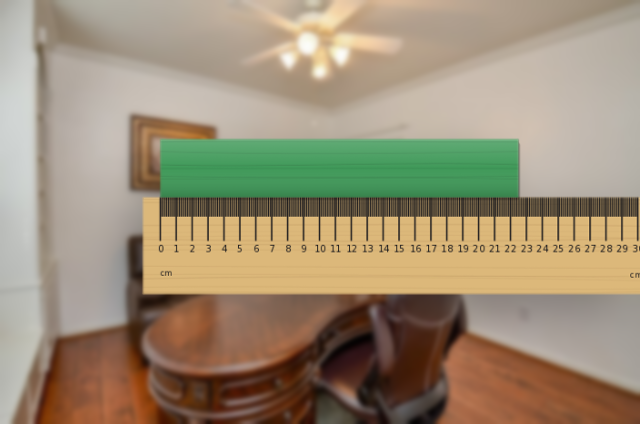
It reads 22.5 cm
